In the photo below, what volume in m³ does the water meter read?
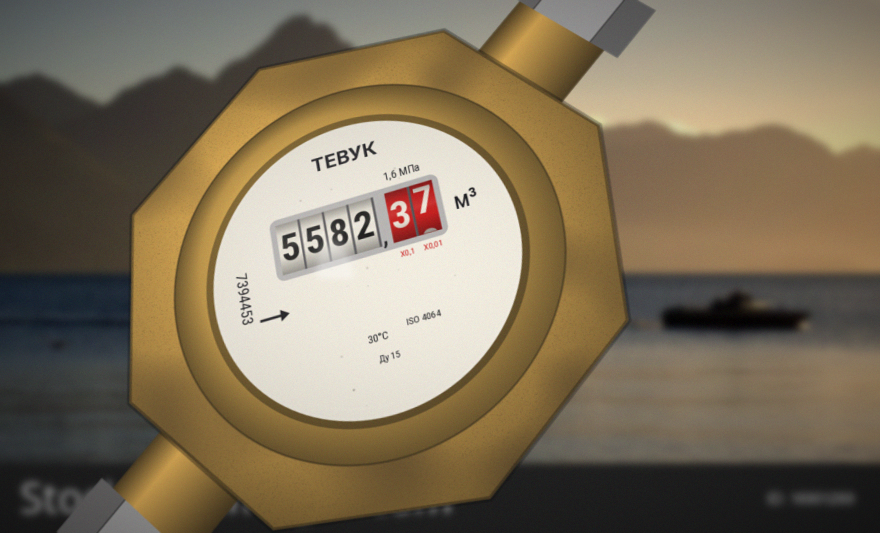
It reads 5582.37 m³
